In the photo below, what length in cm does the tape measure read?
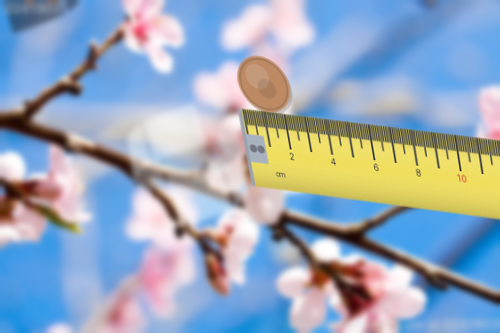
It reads 2.5 cm
